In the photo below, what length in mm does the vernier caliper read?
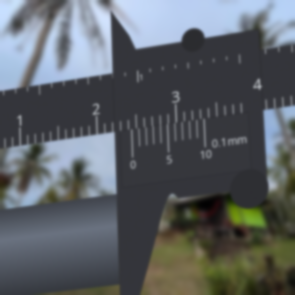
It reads 24.4 mm
